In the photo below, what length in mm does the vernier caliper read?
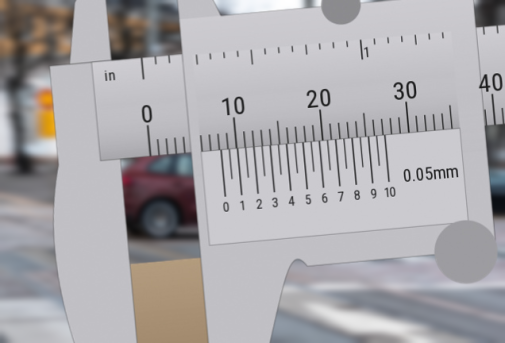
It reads 8.2 mm
